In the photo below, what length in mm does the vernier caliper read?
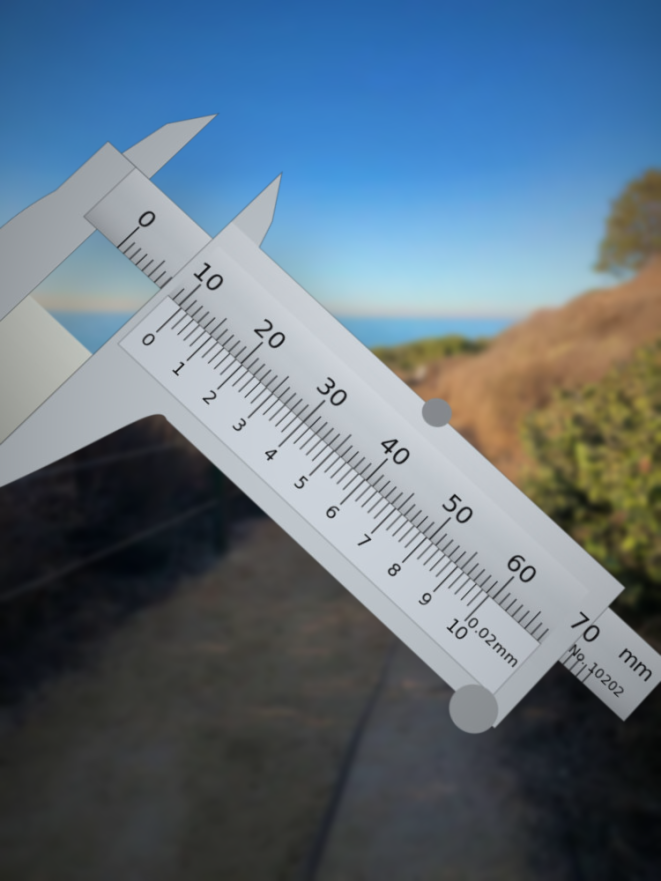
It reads 10.4 mm
